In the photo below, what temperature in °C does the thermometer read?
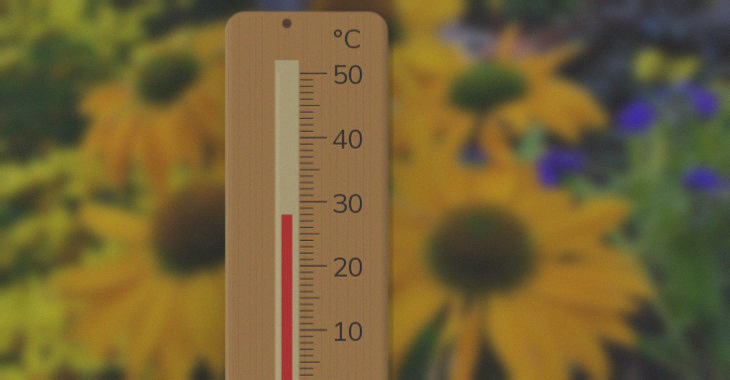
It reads 28 °C
